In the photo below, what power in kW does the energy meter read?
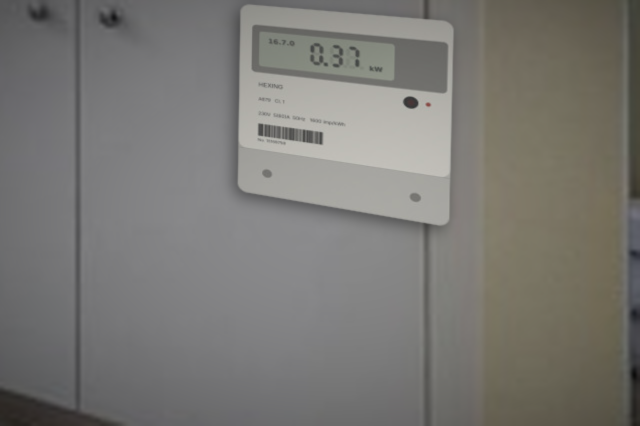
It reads 0.37 kW
